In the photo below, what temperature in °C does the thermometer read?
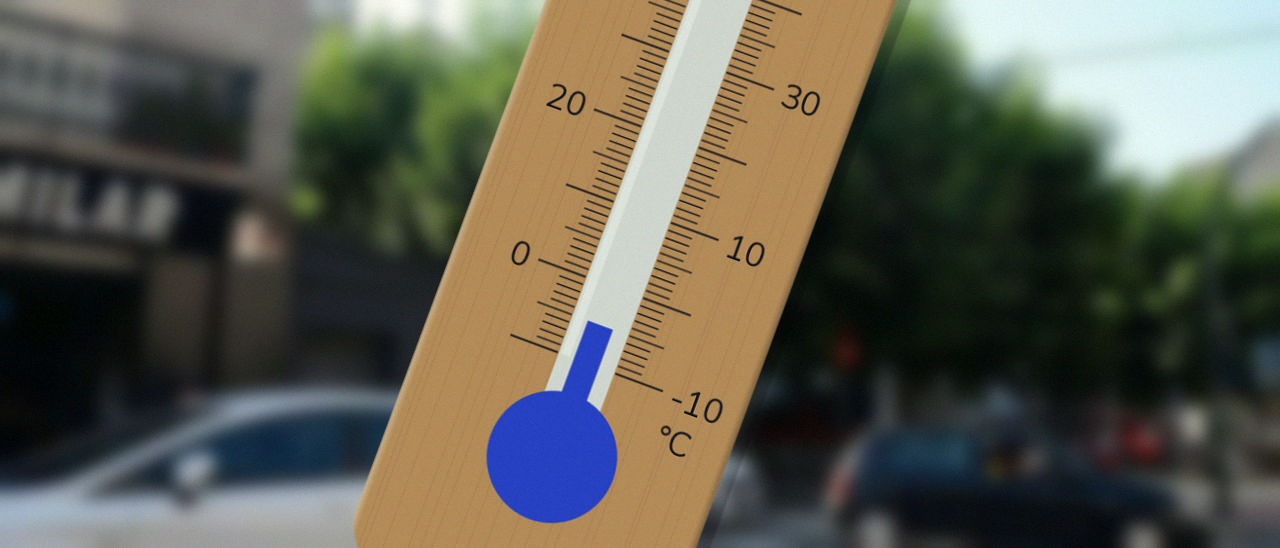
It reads -5 °C
